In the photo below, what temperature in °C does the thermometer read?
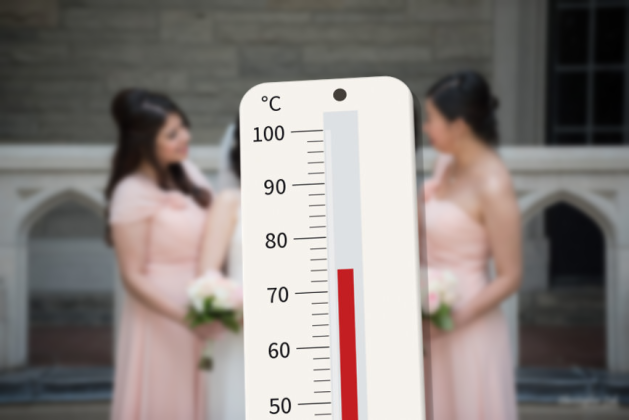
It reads 74 °C
